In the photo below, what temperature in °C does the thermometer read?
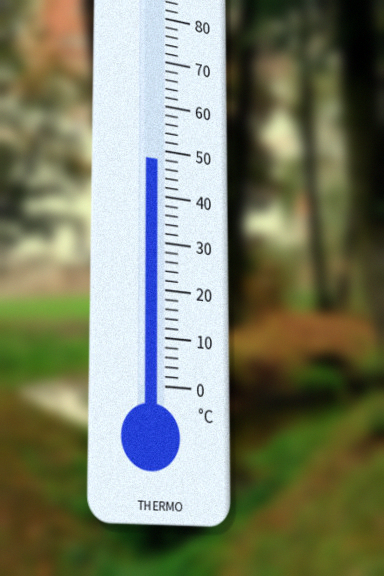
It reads 48 °C
